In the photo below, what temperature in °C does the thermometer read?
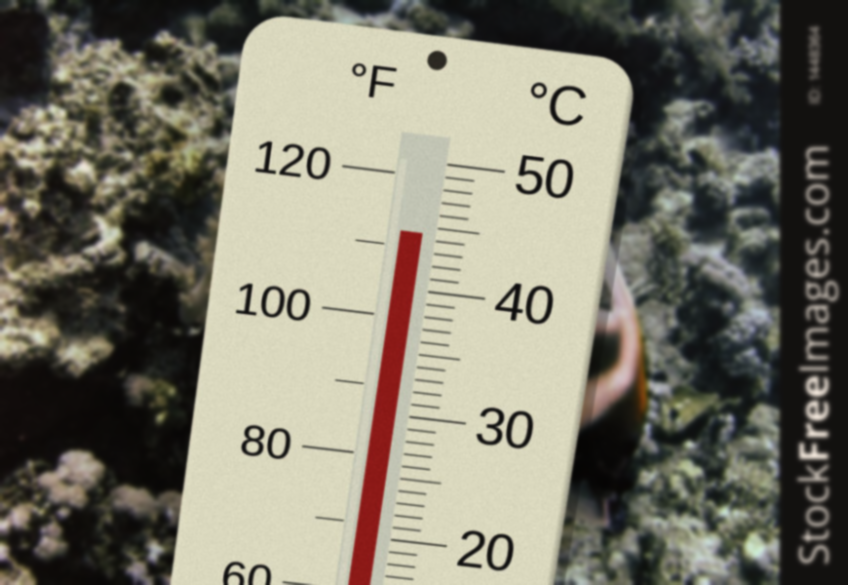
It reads 44.5 °C
